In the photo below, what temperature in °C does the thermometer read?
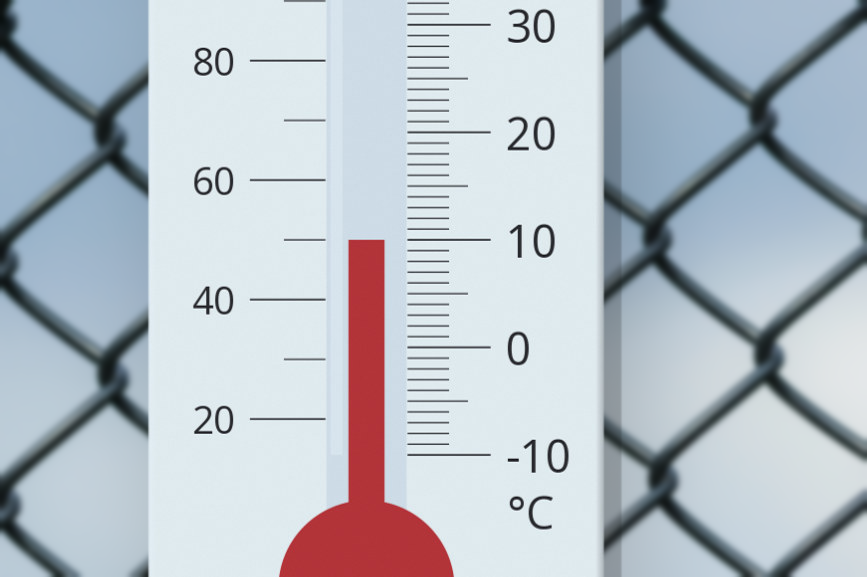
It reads 10 °C
